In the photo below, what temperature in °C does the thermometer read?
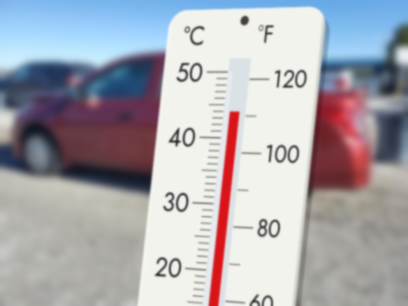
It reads 44 °C
